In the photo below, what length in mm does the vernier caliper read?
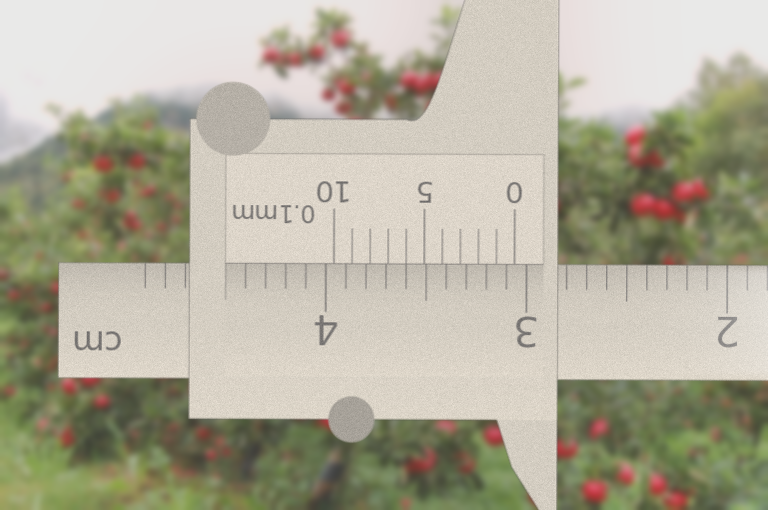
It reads 30.6 mm
